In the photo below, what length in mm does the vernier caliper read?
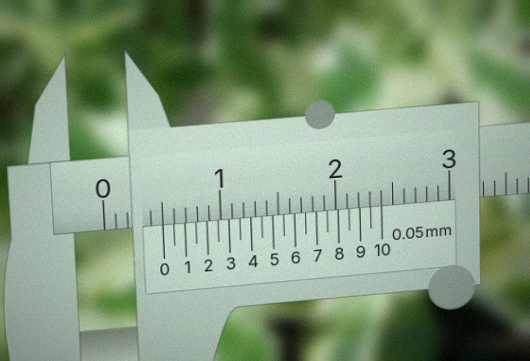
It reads 5.0 mm
